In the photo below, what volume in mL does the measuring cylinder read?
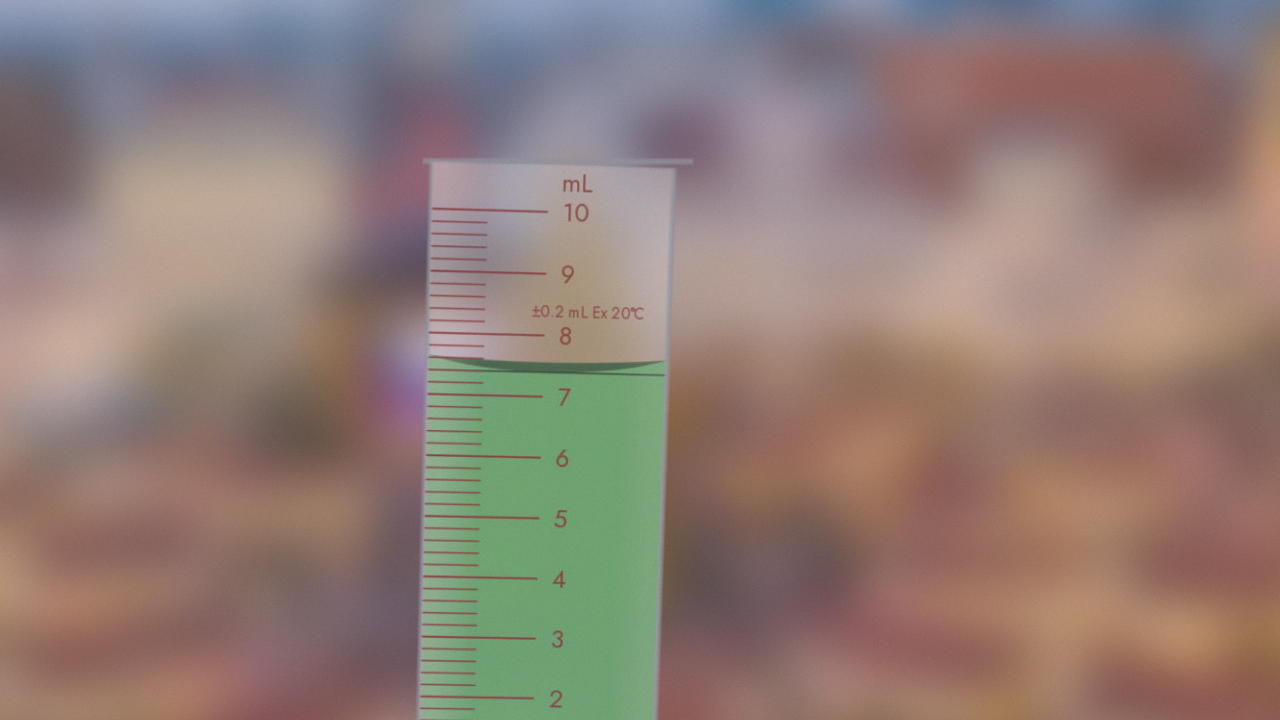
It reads 7.4 mL
